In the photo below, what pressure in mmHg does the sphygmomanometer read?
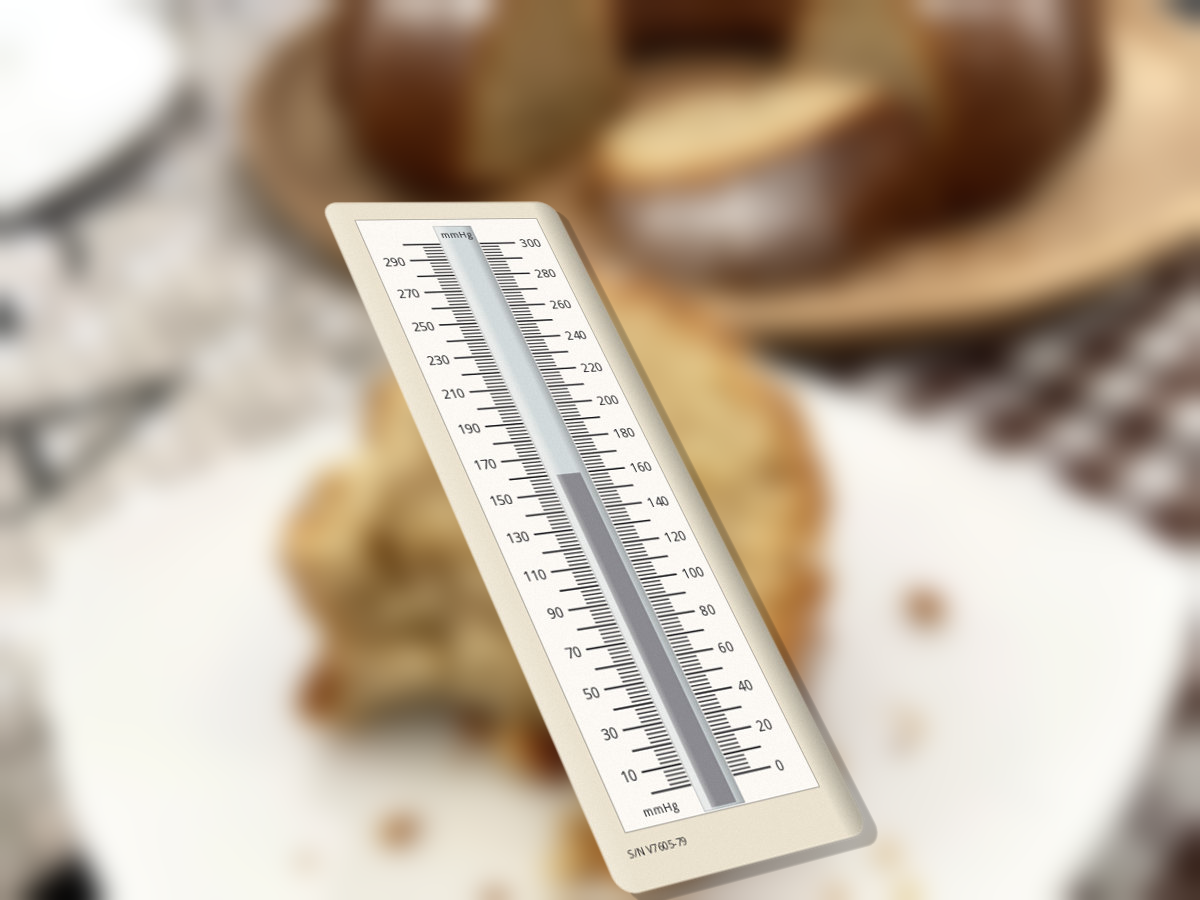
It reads 160 mmHg
